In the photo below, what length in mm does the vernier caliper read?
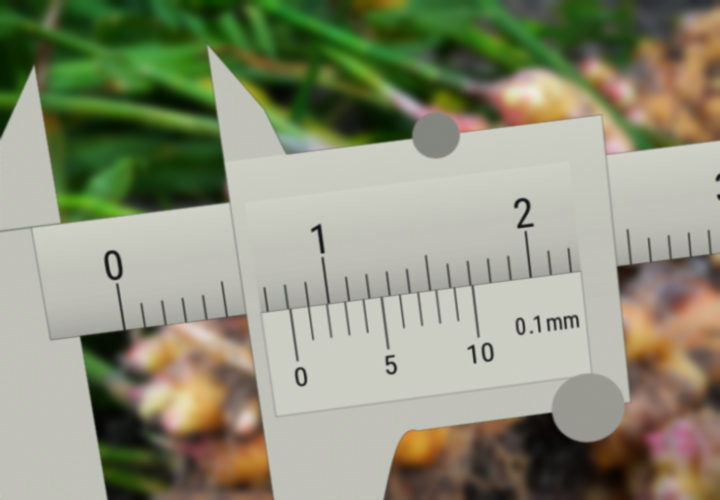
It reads 8.1 mm
